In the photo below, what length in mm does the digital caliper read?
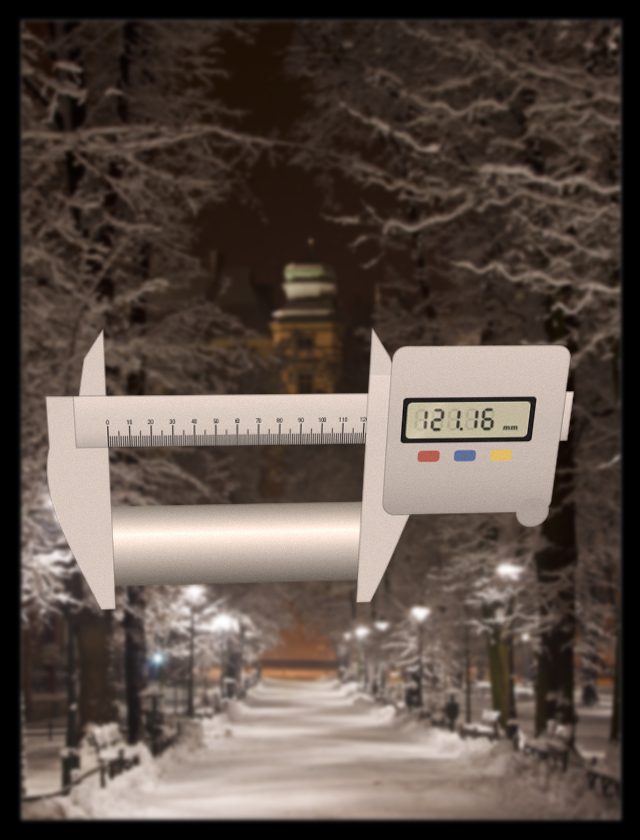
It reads 121.16 mm
